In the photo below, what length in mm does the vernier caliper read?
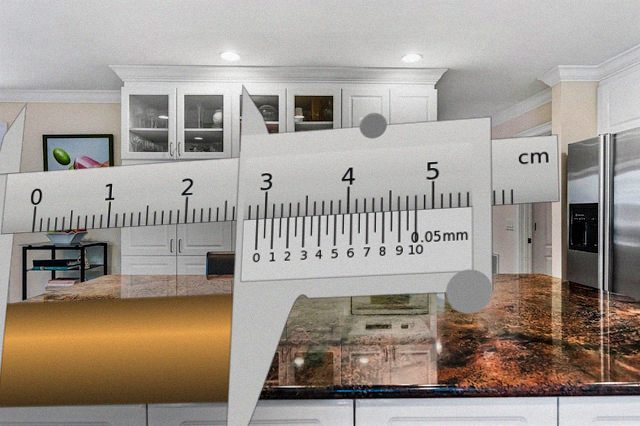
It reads 29.0 mm
